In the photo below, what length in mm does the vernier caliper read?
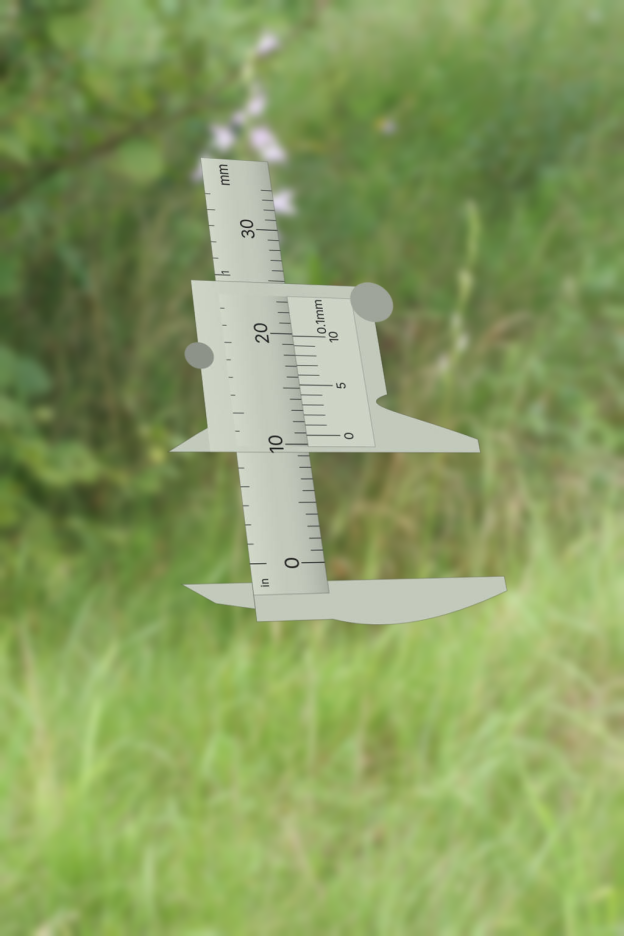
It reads 10.8 mm
